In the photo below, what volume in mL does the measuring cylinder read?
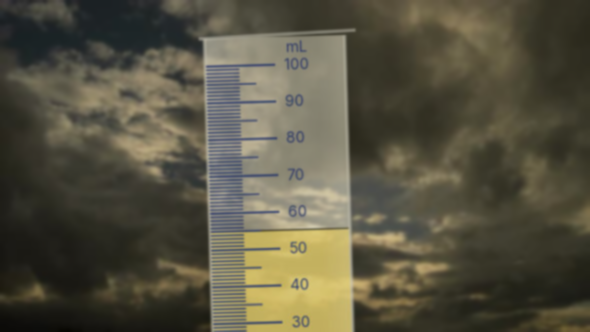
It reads 55 mL
